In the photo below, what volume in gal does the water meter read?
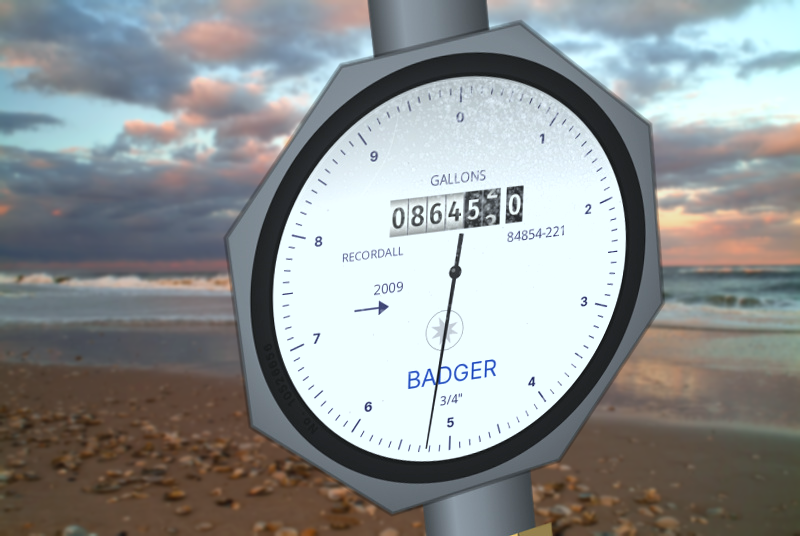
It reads 864525.2 gal
